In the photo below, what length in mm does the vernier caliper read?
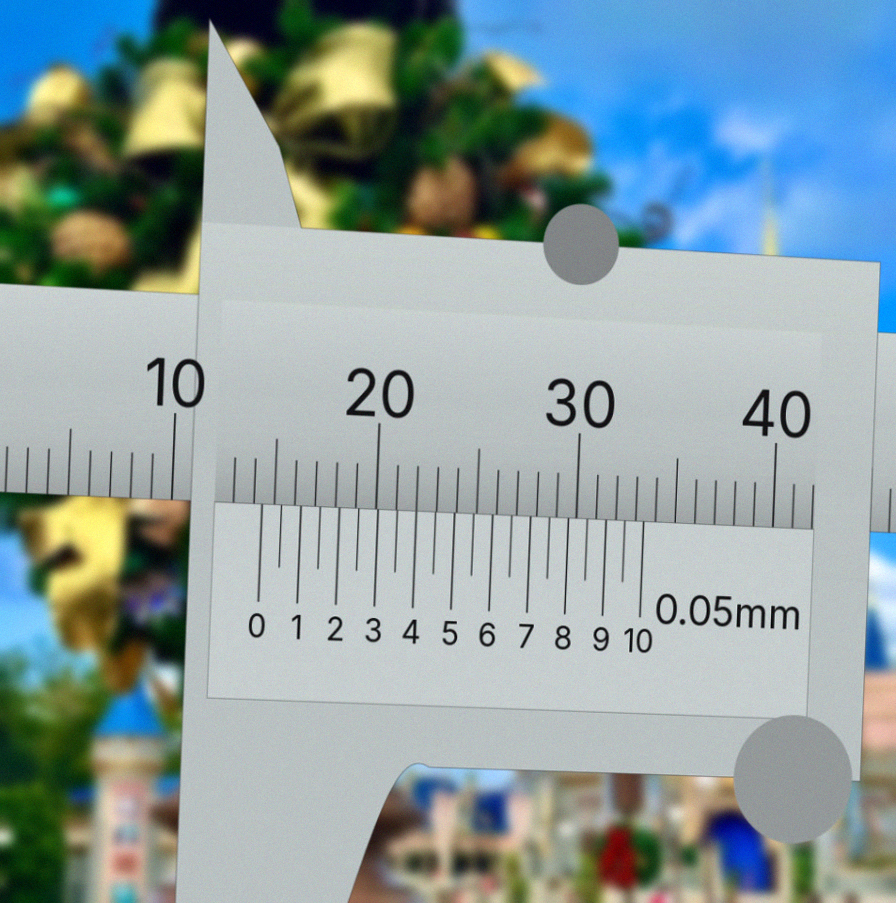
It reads 14.4 mm
